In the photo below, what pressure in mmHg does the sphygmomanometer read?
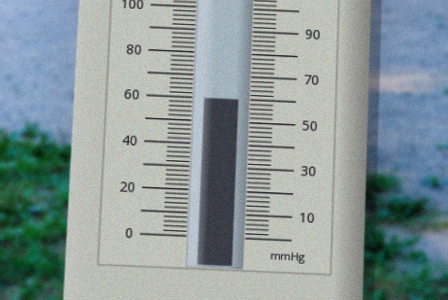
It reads 60 mmHg
